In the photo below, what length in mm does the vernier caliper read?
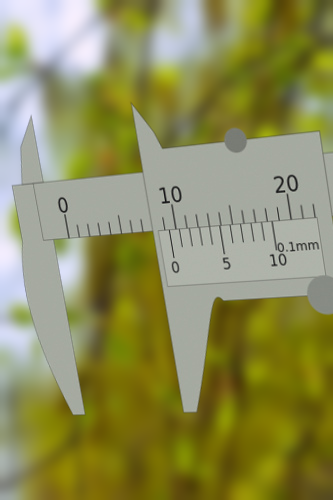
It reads 9.4 mm
